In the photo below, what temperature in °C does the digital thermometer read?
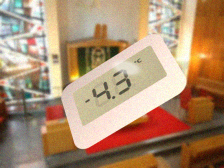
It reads -4.3 °C
